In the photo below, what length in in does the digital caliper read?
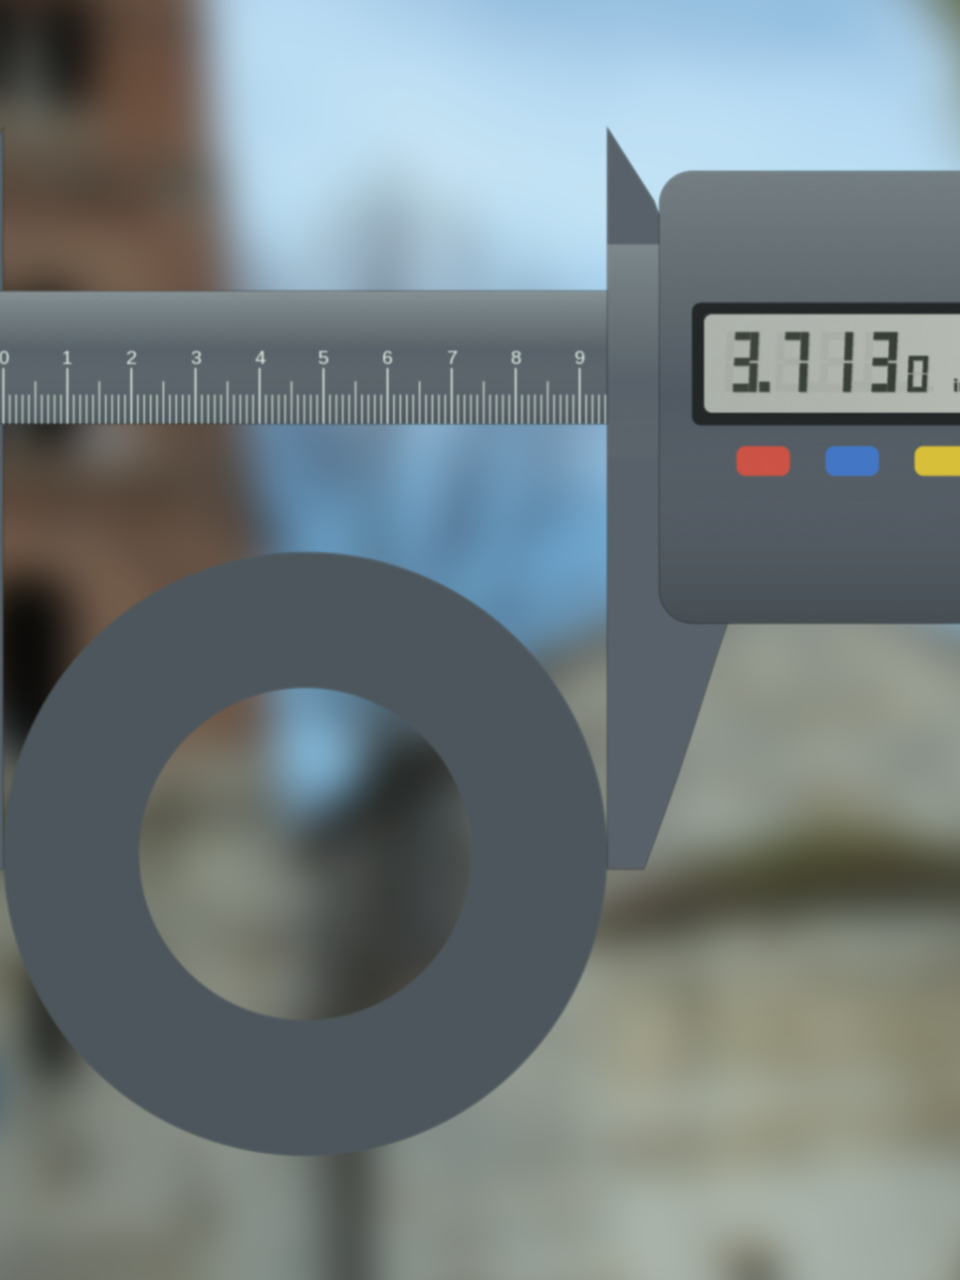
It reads 3.7130 in
